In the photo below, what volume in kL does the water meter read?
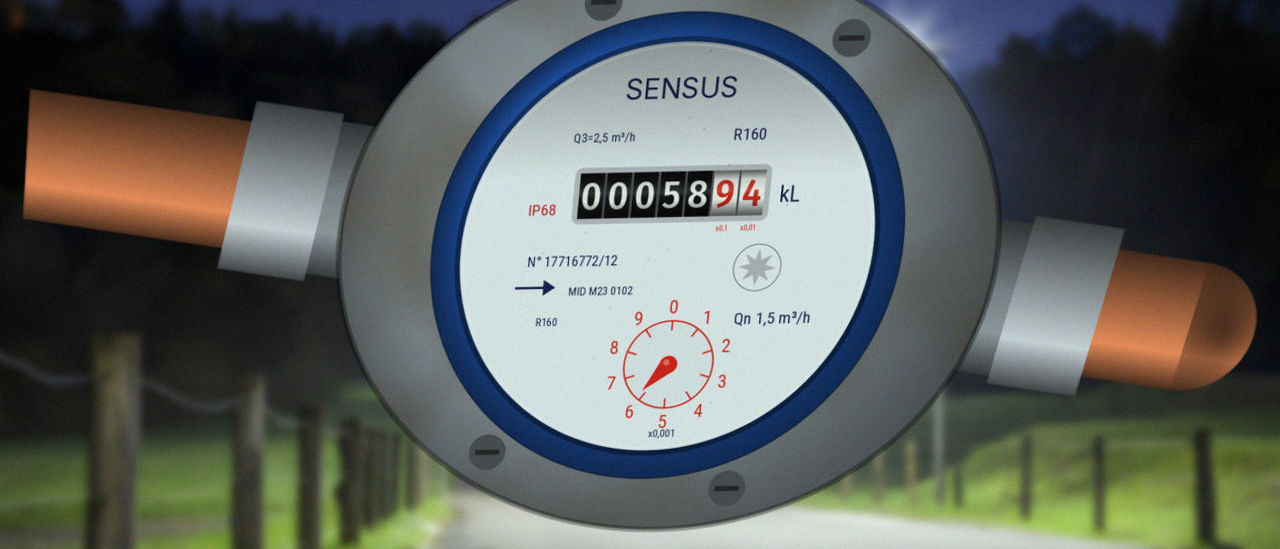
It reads 58.946 kL
